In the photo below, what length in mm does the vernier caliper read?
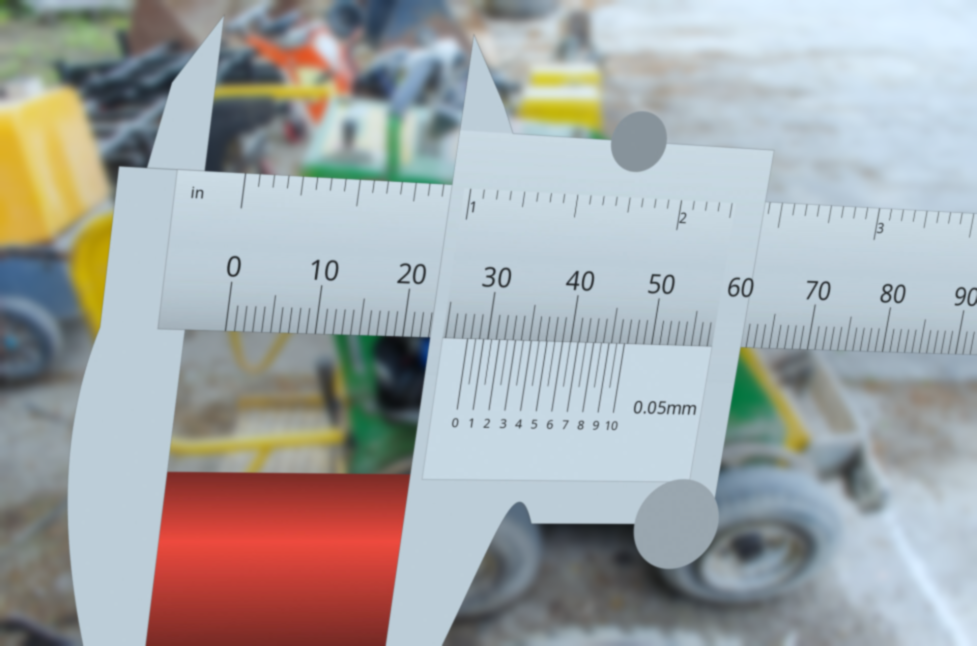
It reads 27.6 mm
